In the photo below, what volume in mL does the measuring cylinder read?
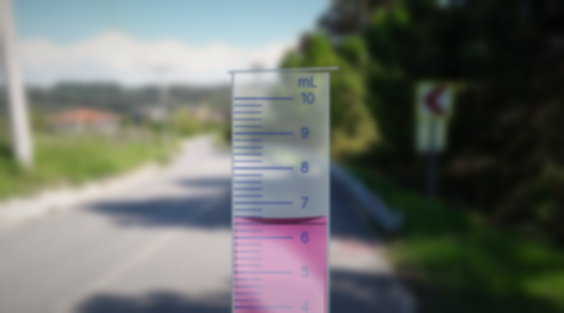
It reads 6.4 mL
